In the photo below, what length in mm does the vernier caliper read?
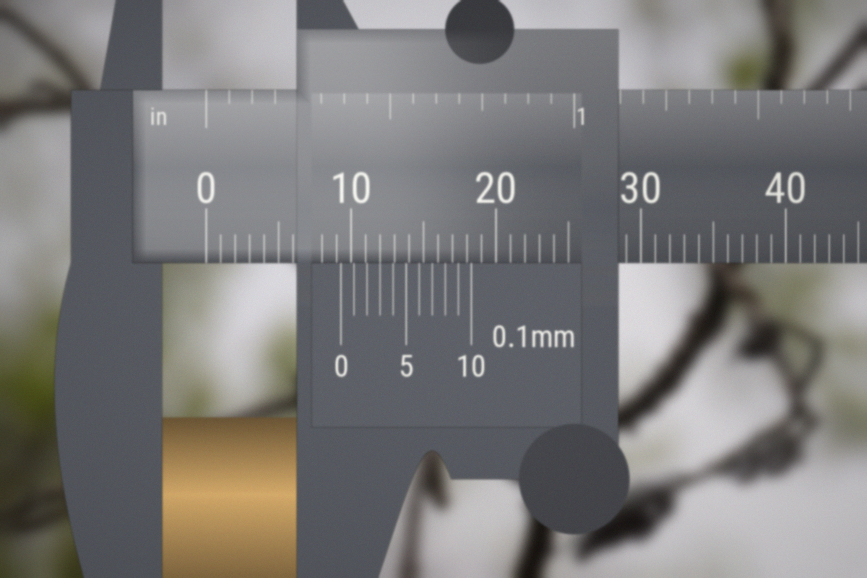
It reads 9.3 mm
